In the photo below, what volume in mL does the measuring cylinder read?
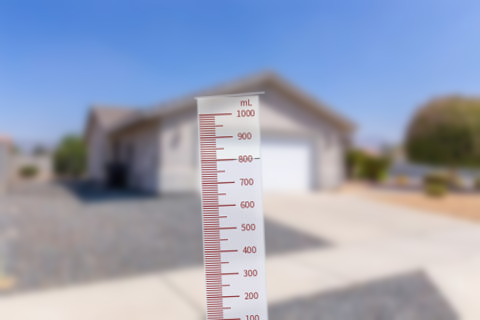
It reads 800 mL
